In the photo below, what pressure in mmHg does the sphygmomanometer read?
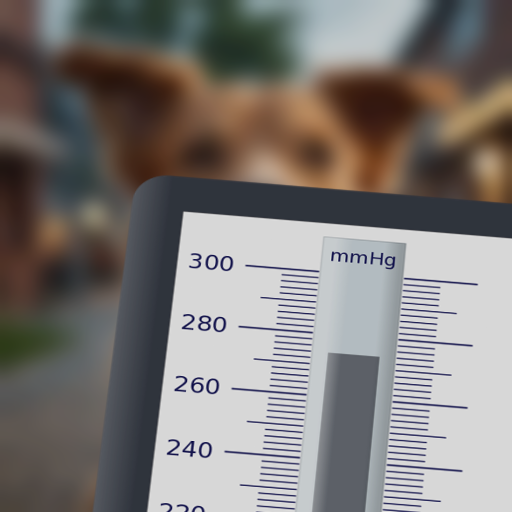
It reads 274 mmHg
